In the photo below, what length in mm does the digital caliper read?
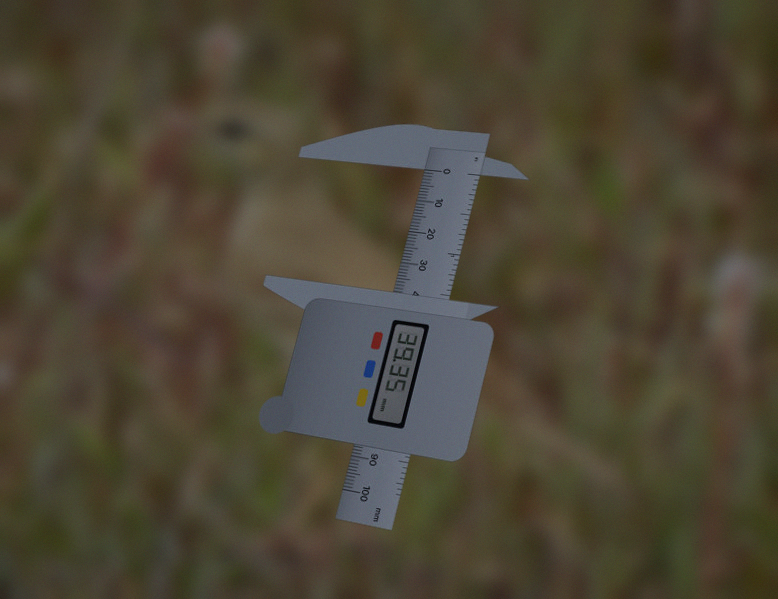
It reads 39.35 mm
